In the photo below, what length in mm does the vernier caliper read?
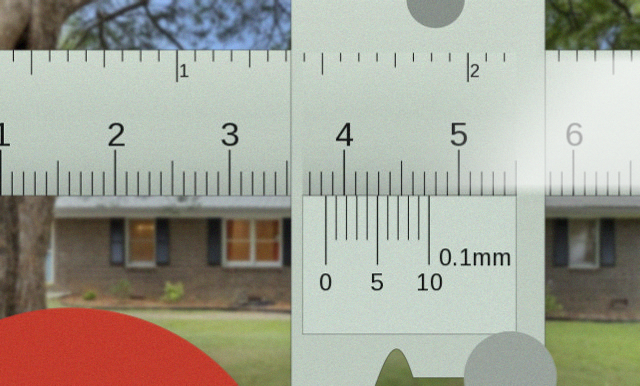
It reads 38.4 mm
